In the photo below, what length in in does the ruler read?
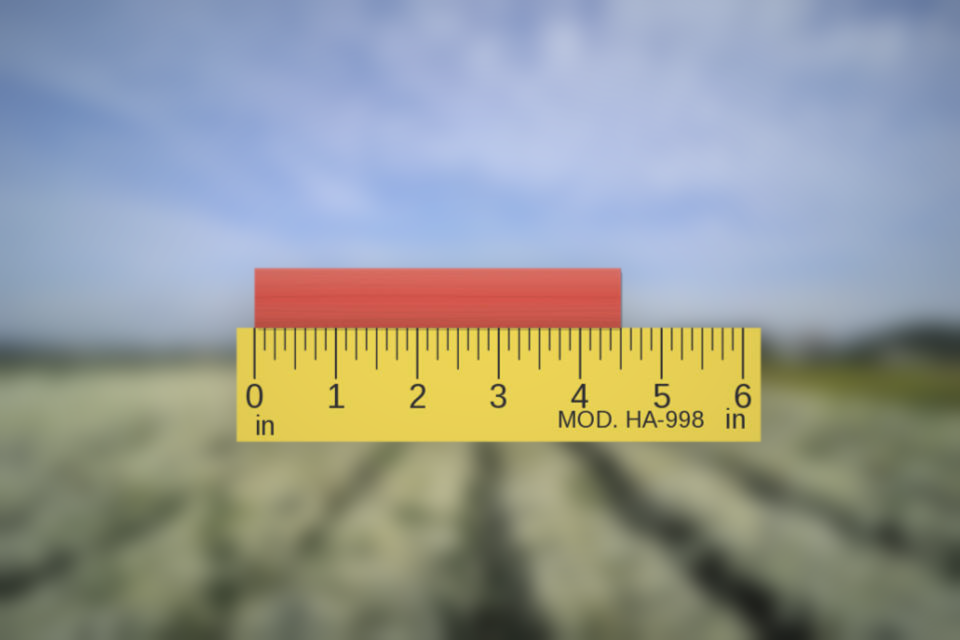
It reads 4.5 in
